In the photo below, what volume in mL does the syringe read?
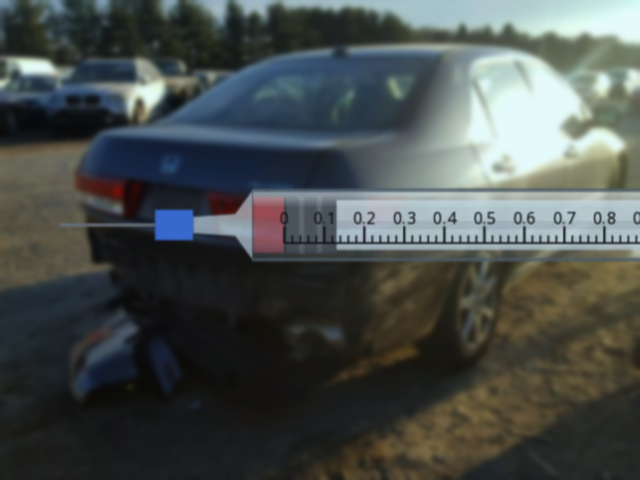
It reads 0 mL
